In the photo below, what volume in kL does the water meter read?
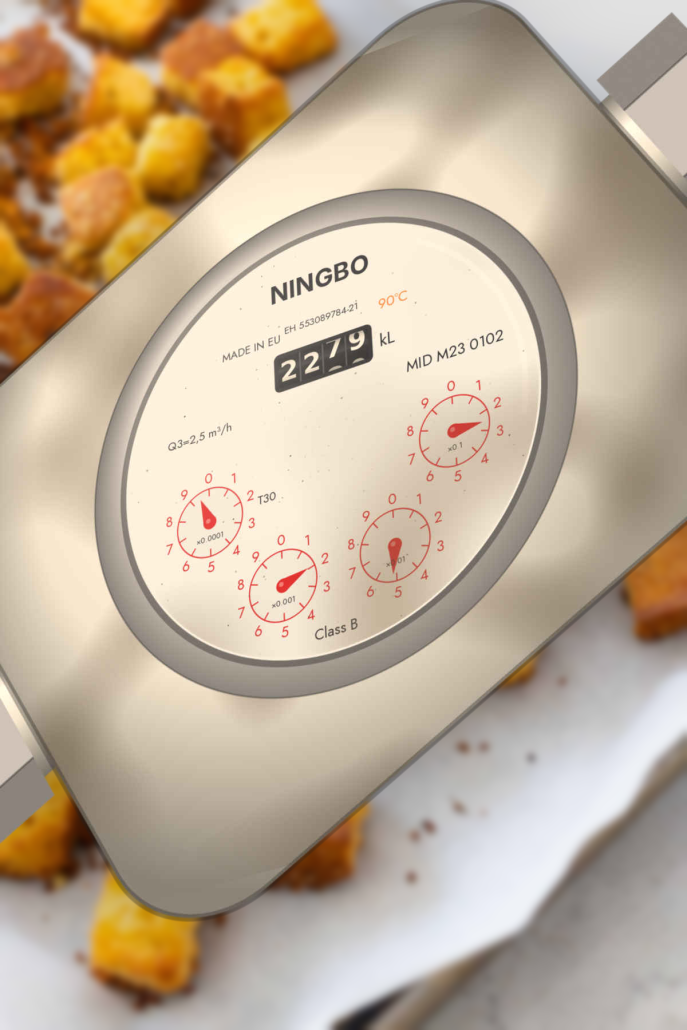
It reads 2279.2519 kL
